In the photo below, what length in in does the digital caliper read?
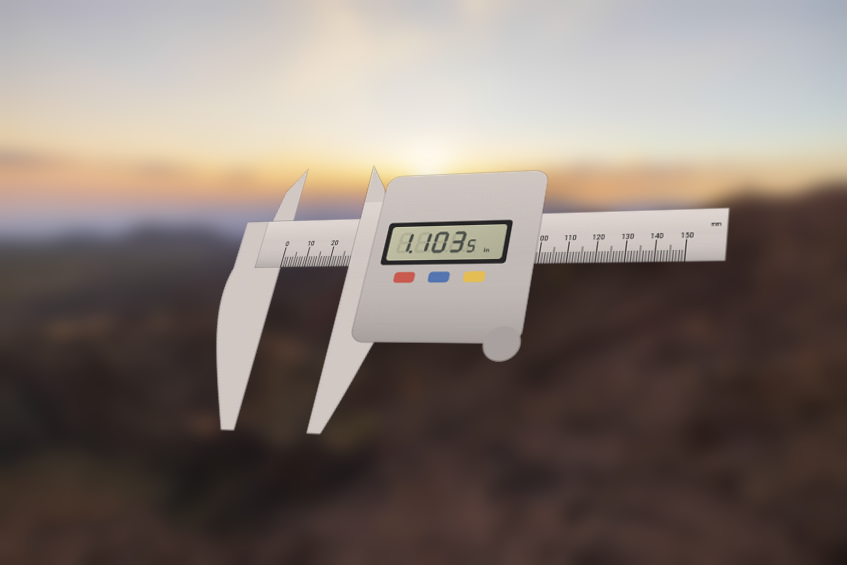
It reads 1.1035 in
